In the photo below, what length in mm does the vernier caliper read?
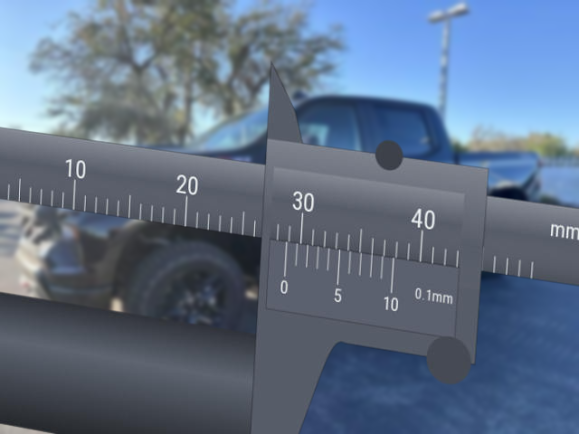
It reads 28.8 mm
